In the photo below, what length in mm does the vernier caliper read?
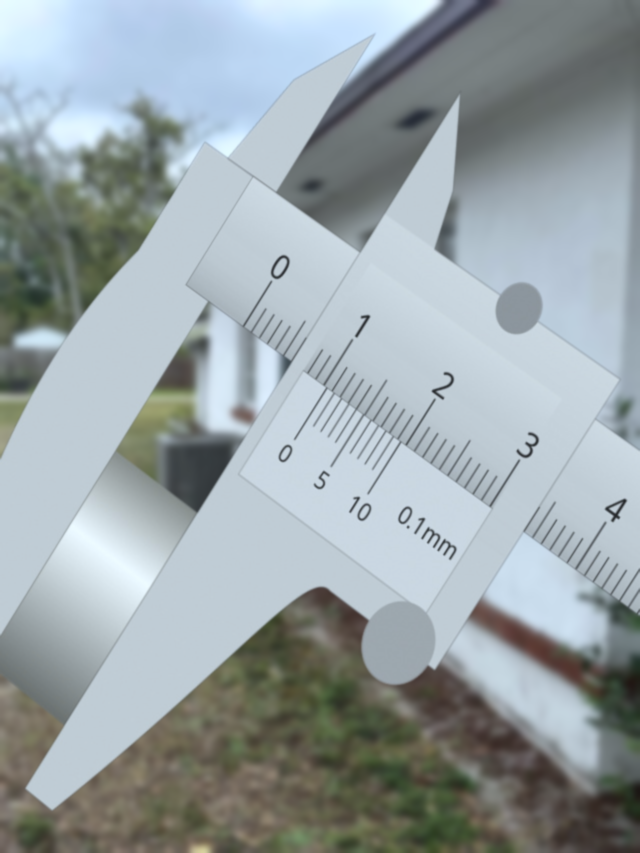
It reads 10.4 mm
